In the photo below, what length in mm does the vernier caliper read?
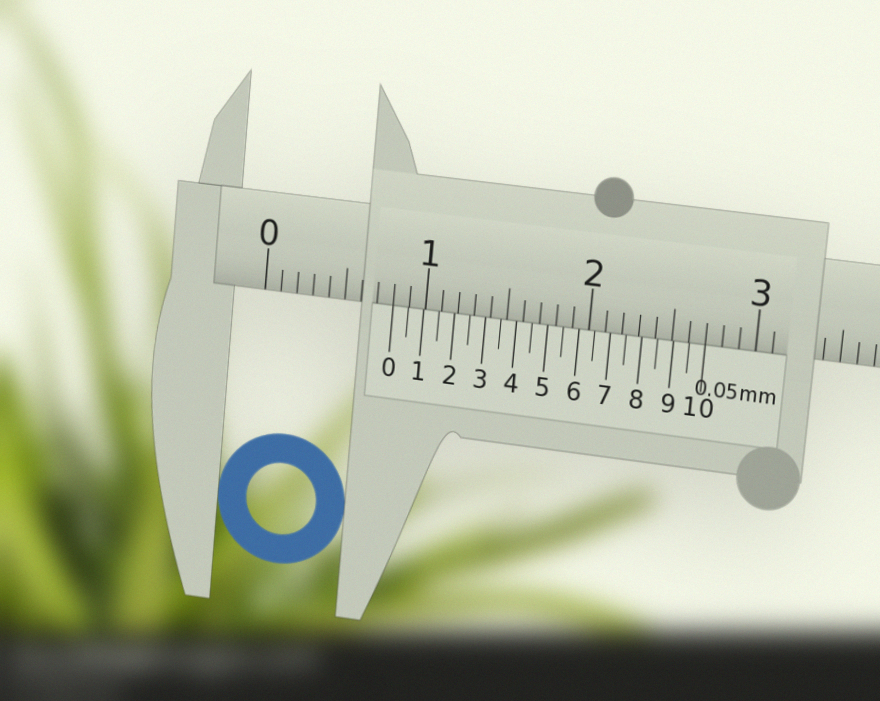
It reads 8.0 mm
